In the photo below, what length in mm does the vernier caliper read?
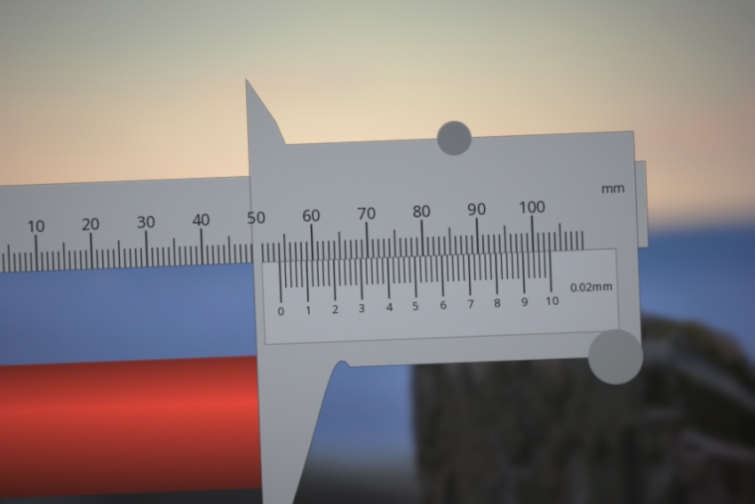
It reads 54.0 mm
